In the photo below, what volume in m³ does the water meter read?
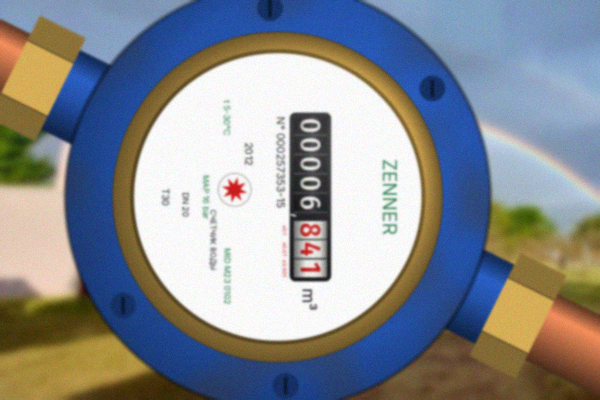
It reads 6.841 m³
